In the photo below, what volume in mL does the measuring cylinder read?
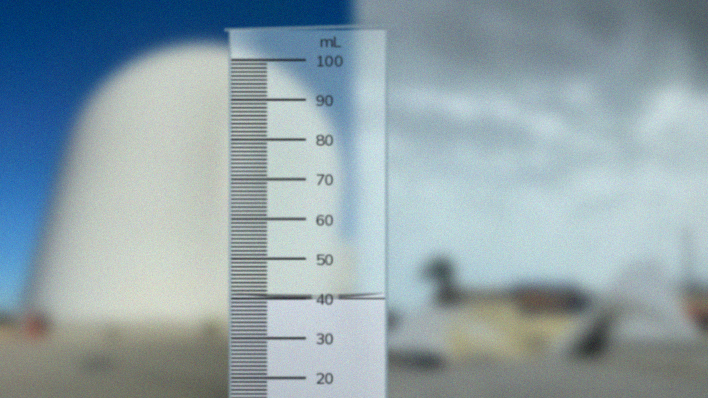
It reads 40 mL
